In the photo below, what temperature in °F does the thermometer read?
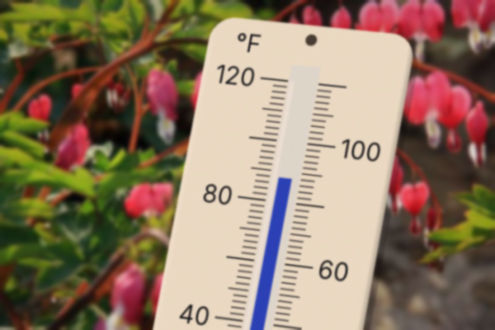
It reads 88 °F
